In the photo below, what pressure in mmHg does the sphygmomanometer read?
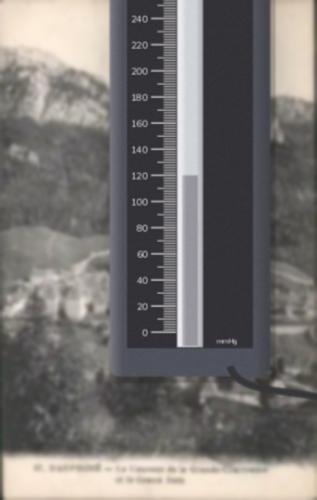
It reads 120 mmHg
